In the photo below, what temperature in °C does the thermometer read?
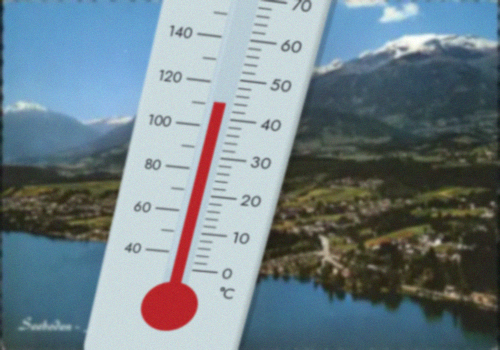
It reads 44 °C
